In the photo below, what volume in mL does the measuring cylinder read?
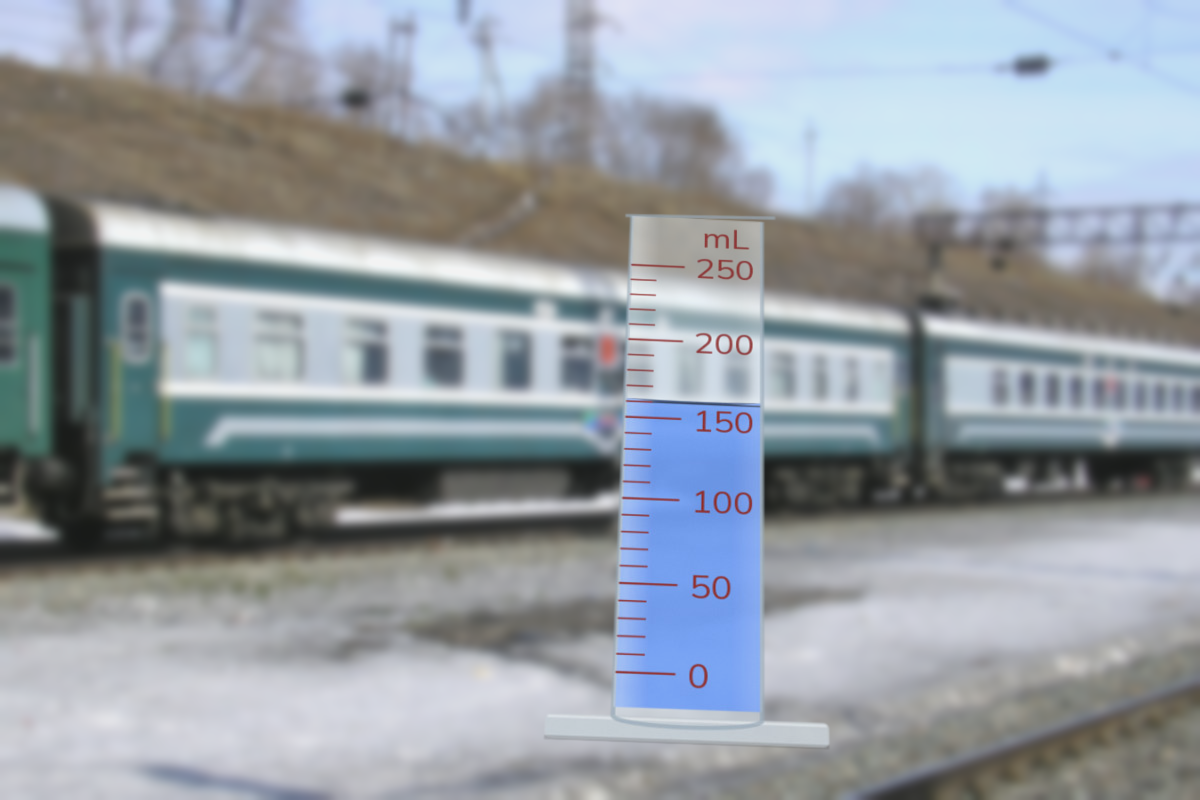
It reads 160 mL
